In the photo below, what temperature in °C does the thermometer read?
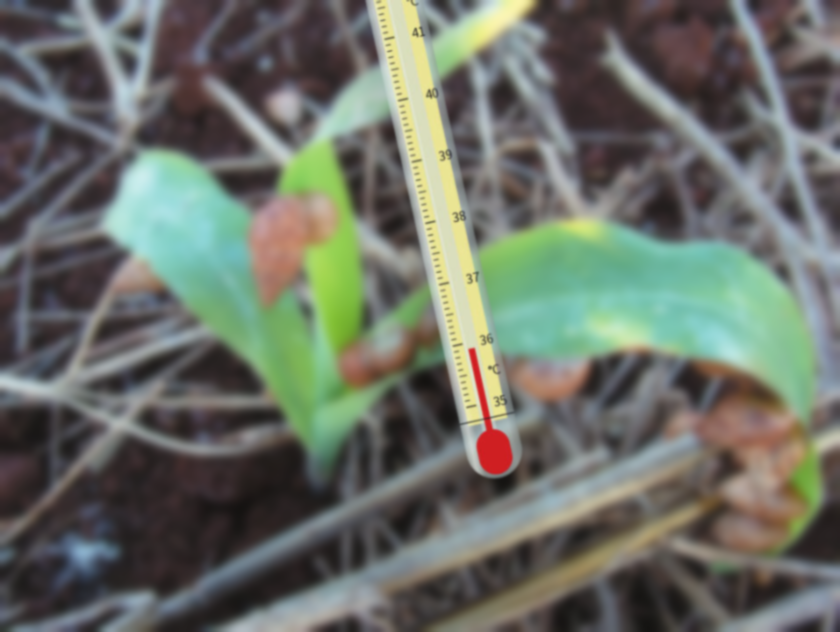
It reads 35.9 °C
